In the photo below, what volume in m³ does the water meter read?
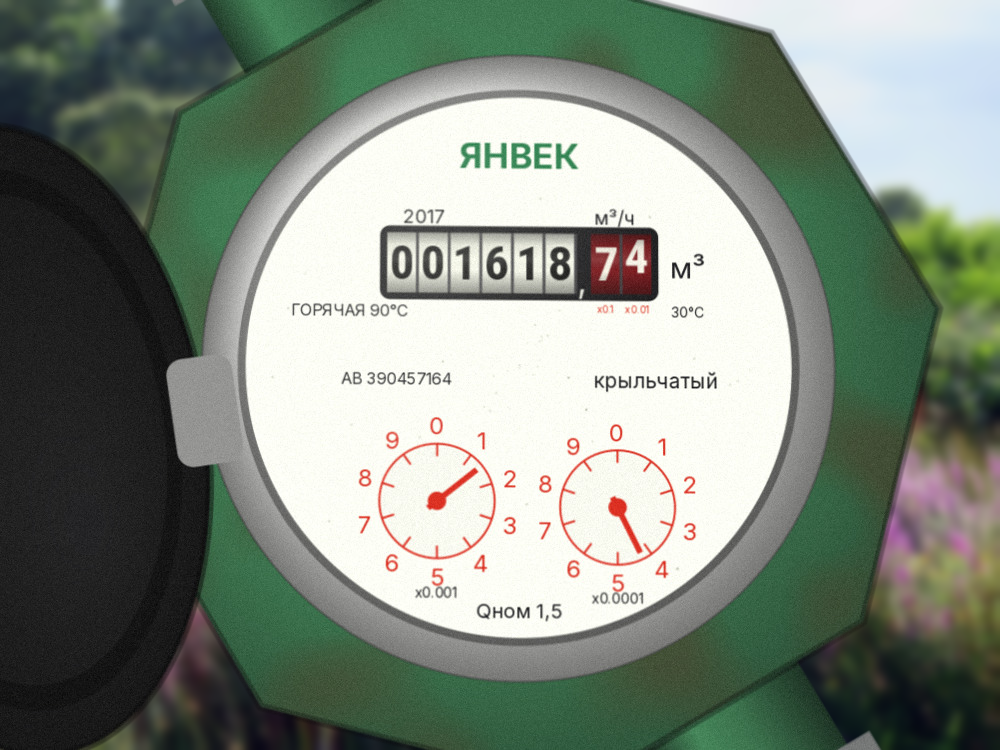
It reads 1618.7414 m³
